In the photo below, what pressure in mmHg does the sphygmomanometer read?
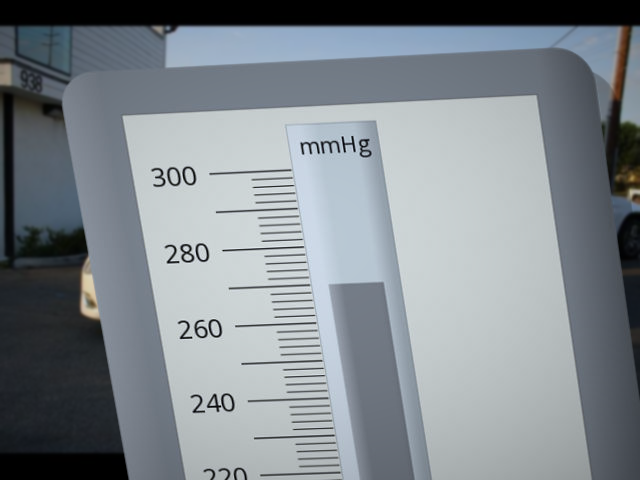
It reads 270 mmHg
